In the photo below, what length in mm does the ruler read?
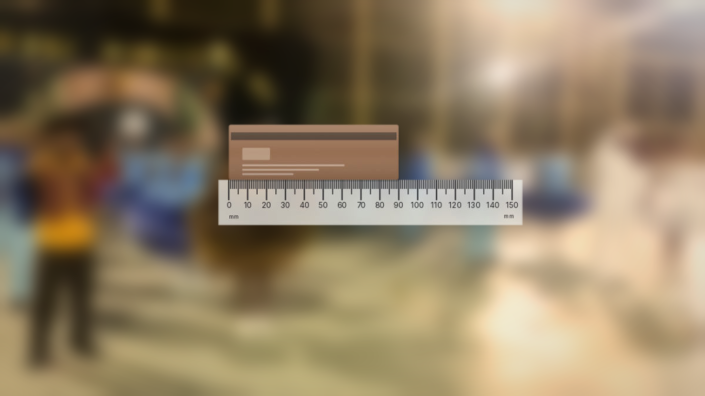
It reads 90 mm
